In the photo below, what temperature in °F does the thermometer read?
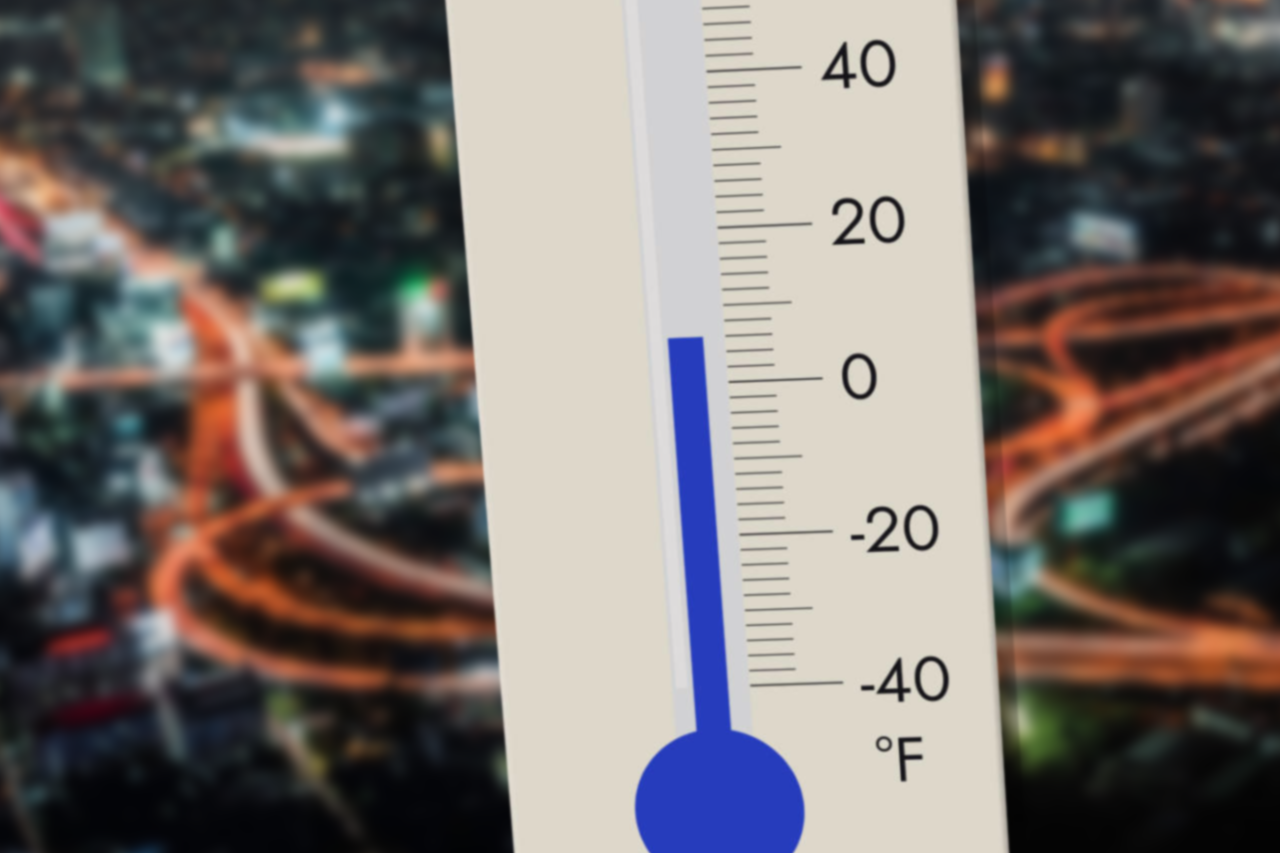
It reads 6 °F
